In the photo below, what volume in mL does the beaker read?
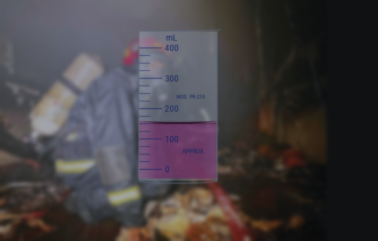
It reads 150 mL
